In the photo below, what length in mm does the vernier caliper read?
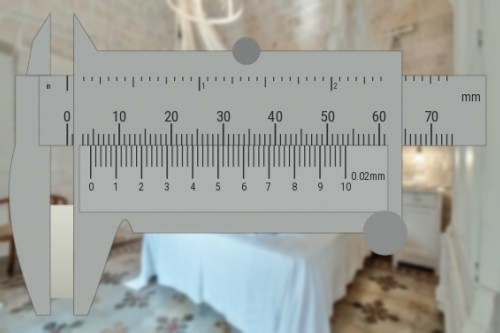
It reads 4.5 mm
